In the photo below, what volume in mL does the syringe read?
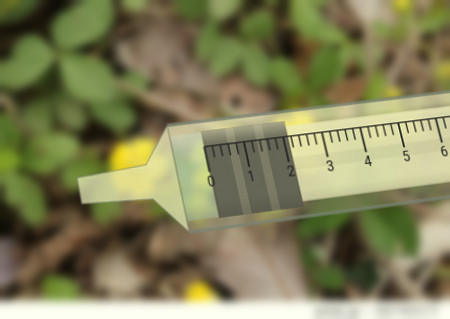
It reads 0 mL
